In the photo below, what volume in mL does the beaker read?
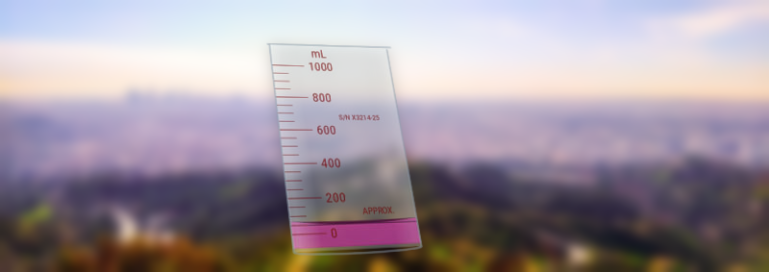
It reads 50 mL
